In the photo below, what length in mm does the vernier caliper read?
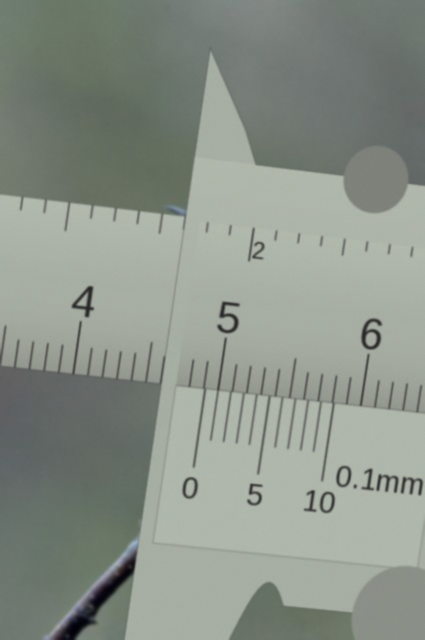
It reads 49.1 mm
